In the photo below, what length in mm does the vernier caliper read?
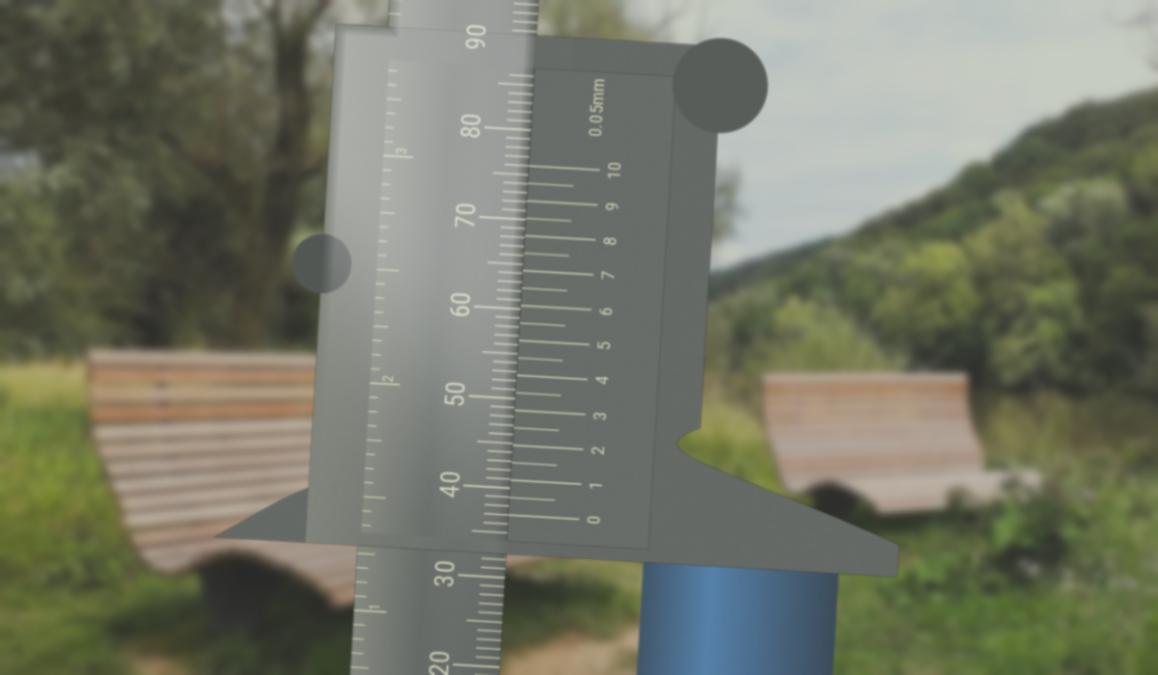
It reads 37.0 mm
